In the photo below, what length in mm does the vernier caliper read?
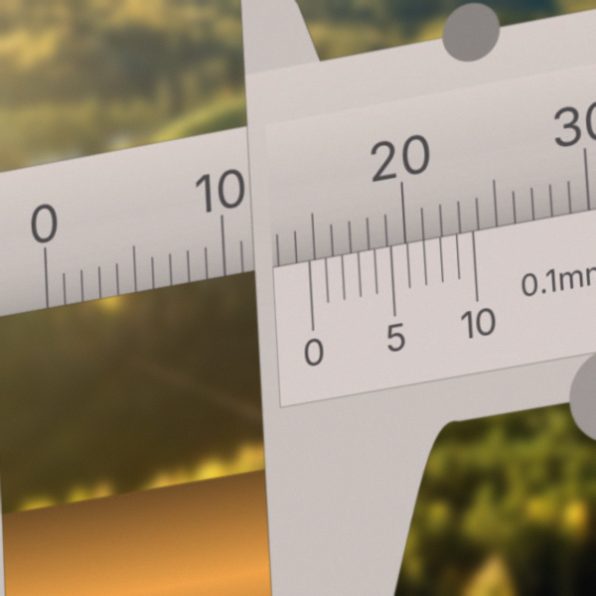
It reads 14.7 mm
